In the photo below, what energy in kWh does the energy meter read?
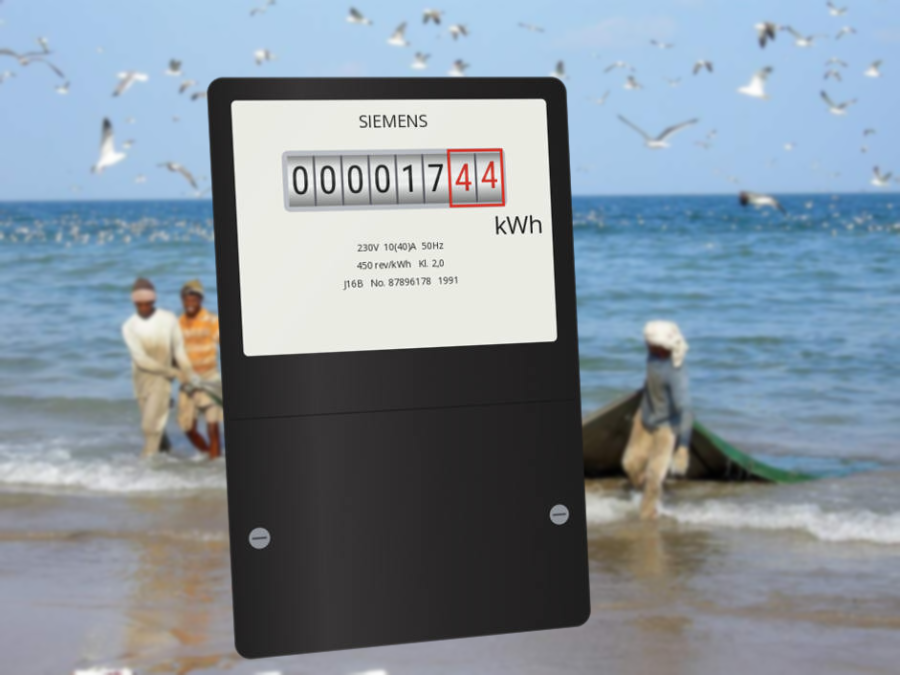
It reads 17.44 kWh
